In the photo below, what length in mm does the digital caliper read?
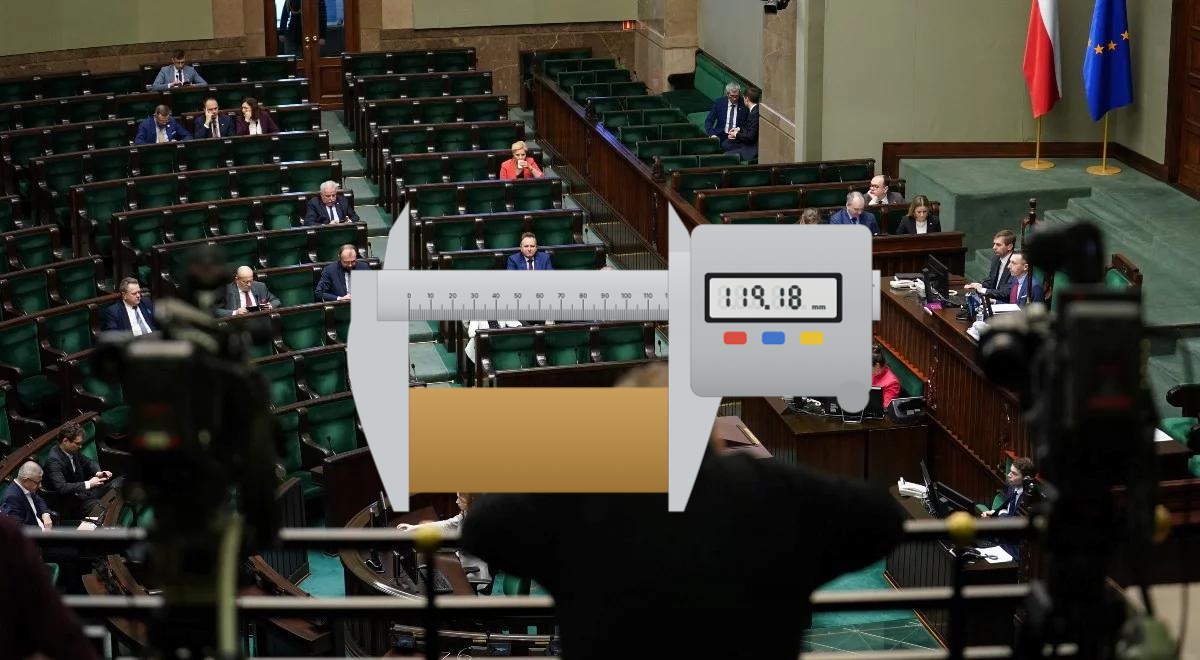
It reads 119.18 mm
